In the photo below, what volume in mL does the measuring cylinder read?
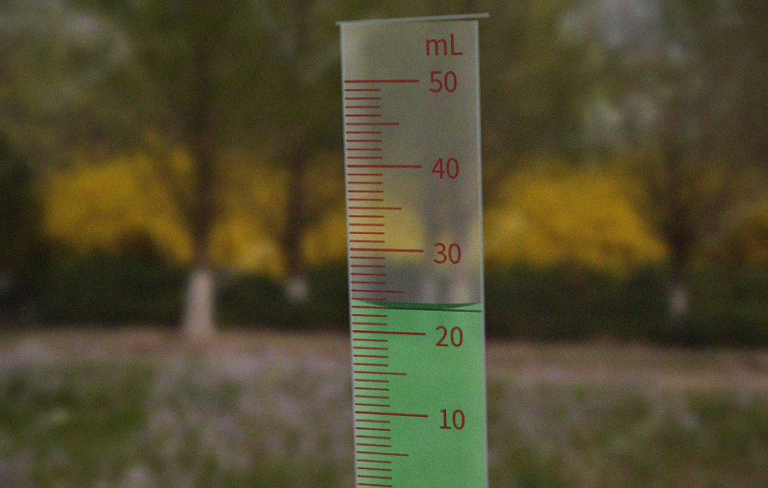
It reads 23 mL
